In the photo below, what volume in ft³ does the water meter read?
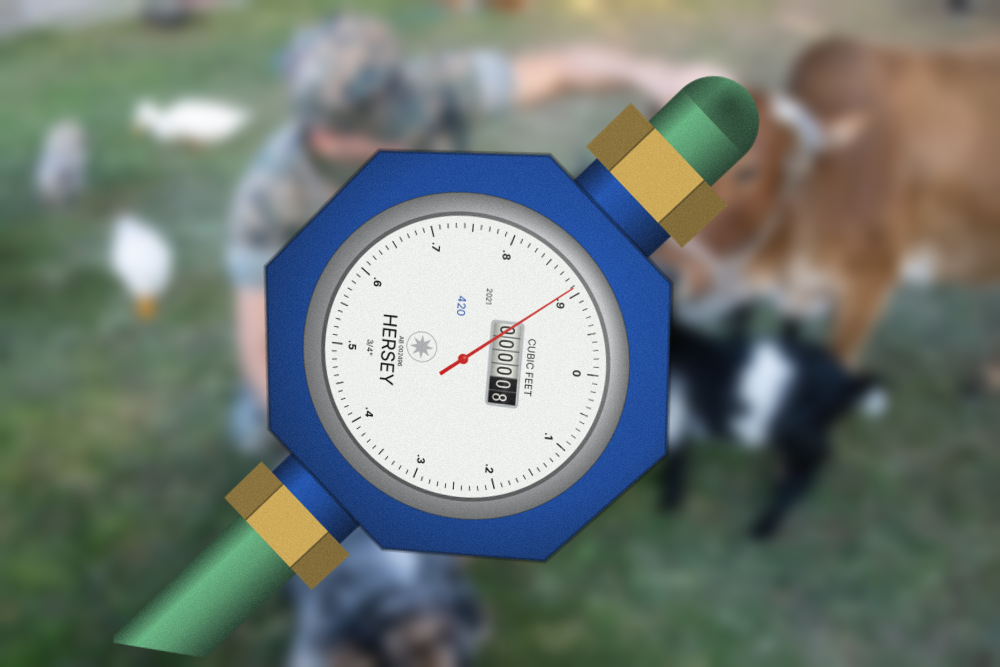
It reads 7.89 ft³
